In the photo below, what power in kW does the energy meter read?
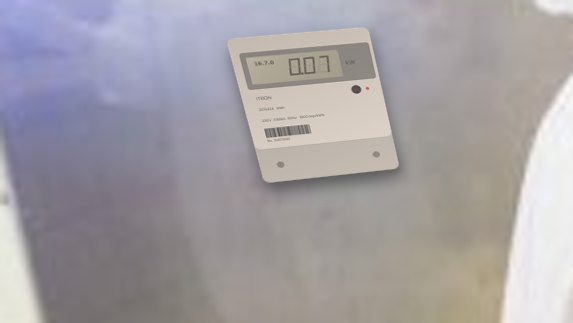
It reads 0.07 kW
